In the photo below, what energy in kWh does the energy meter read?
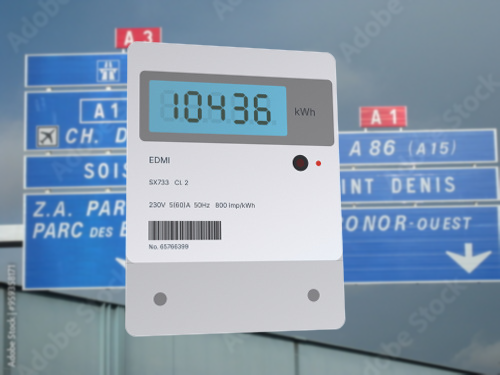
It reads 10436 kWh
